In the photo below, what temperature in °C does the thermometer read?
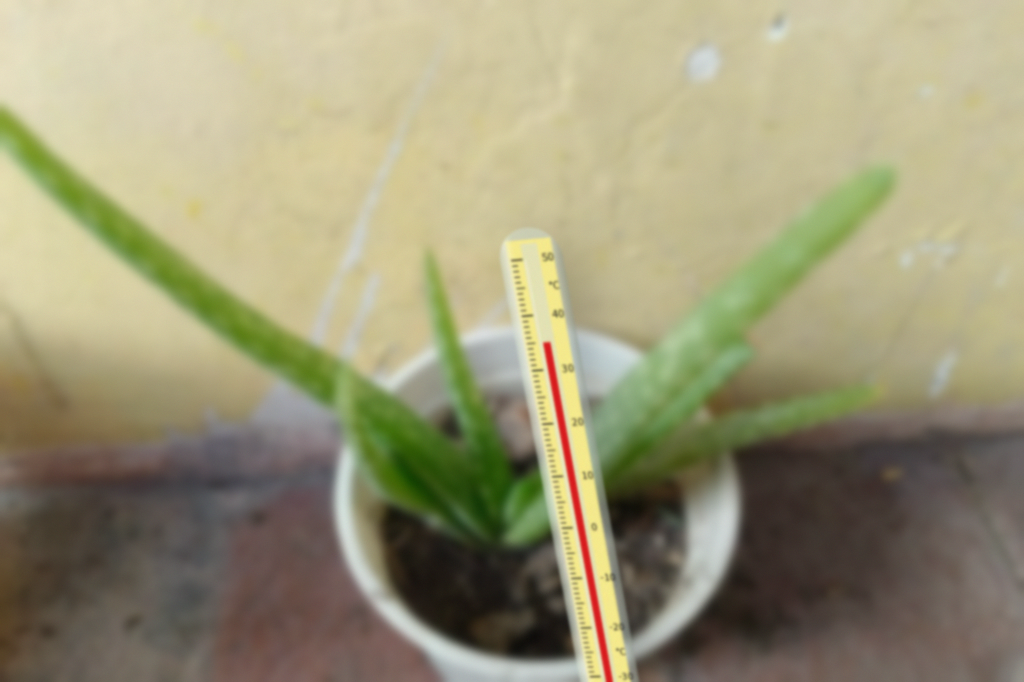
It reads 35 °C
